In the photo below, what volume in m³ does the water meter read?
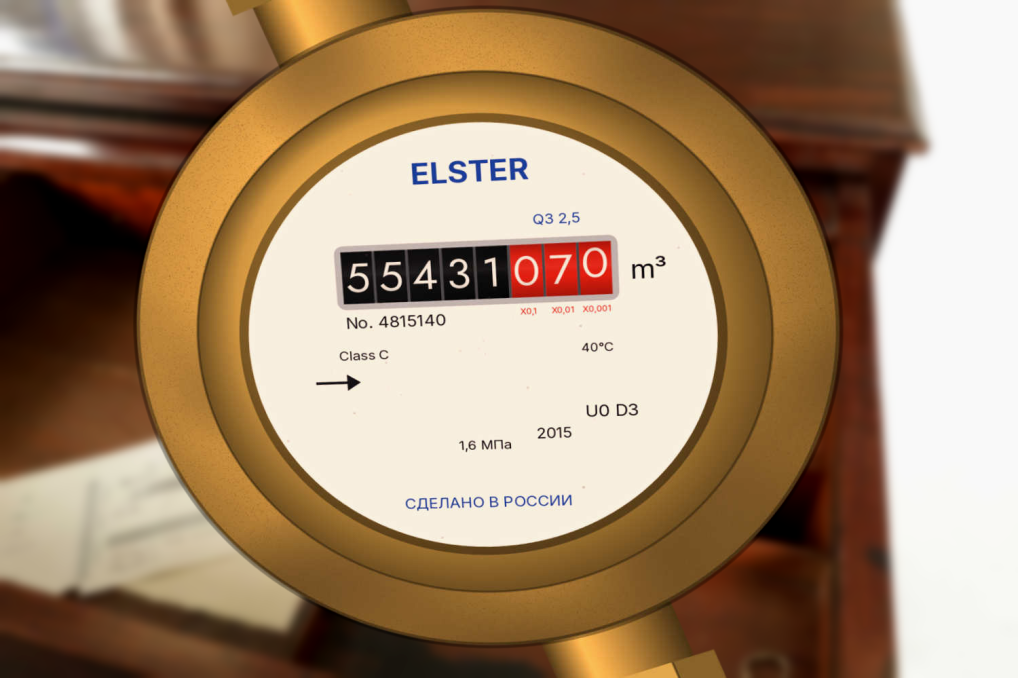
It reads 55431.070 m³
